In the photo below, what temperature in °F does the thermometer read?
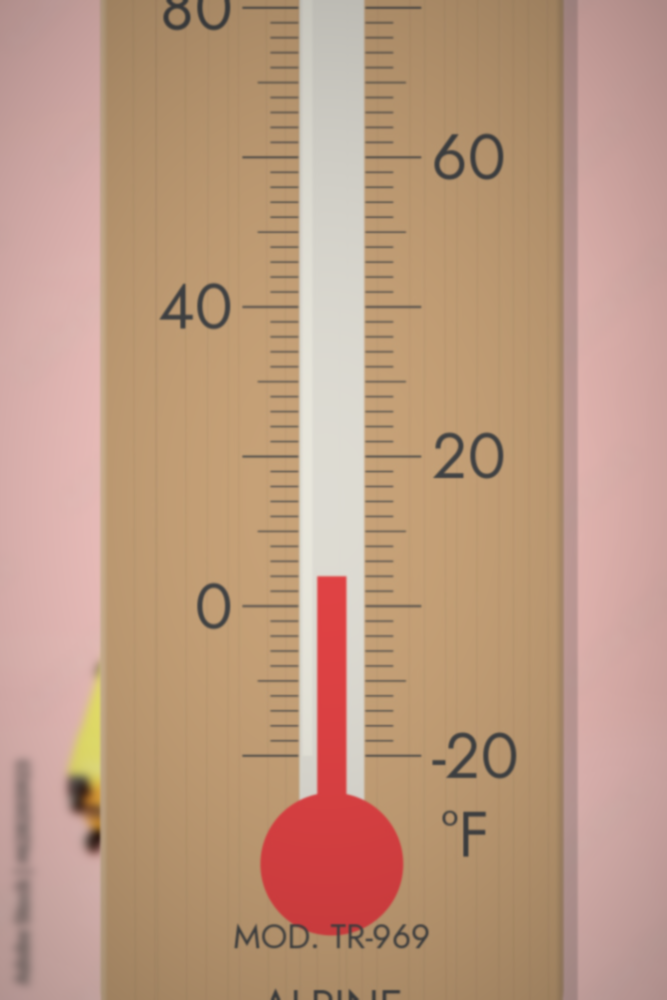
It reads 4 °F
